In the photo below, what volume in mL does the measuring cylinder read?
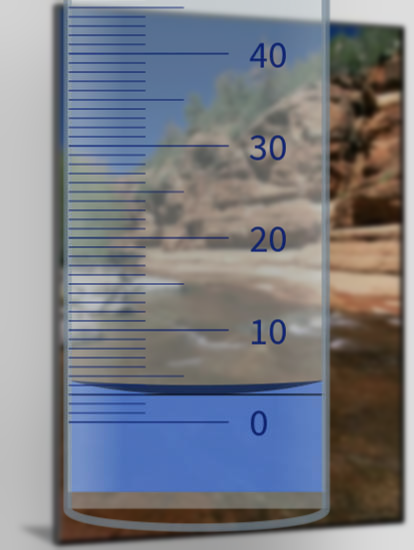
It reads 3 mL
